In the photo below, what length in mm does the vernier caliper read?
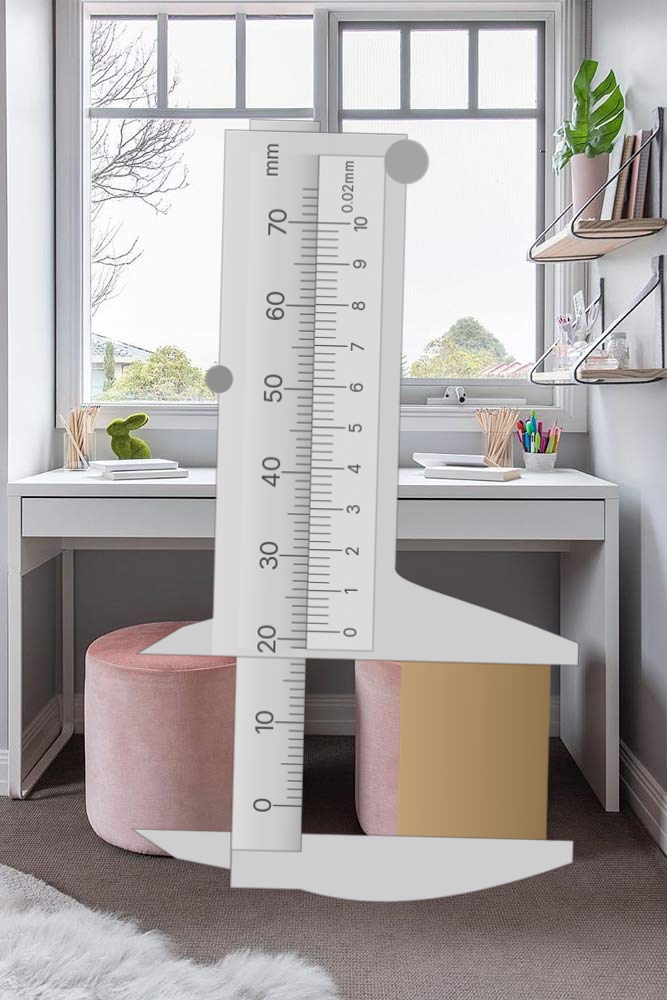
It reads 21.0 mm
